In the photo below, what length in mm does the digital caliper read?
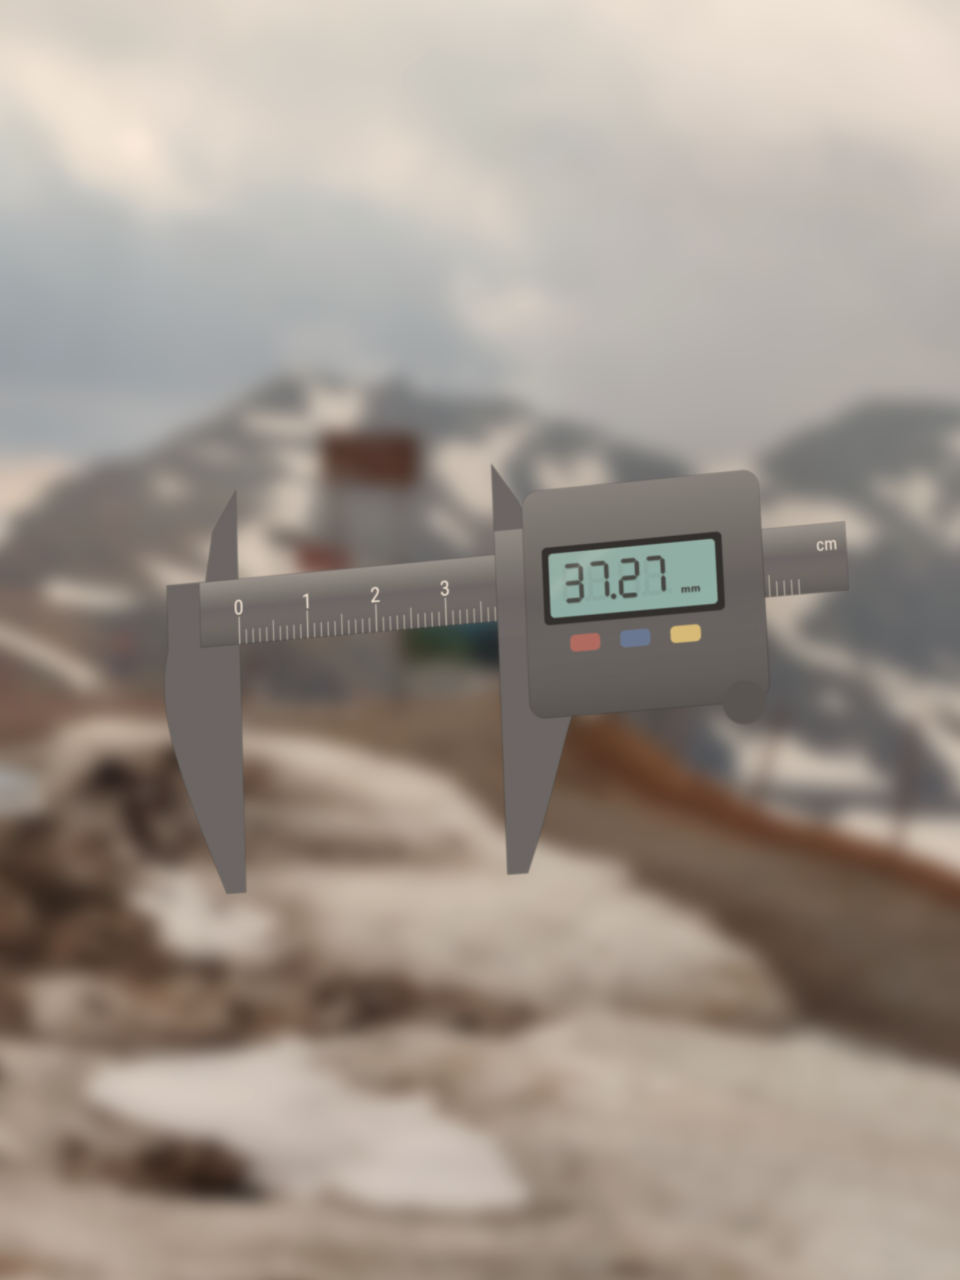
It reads 37.27 mm
